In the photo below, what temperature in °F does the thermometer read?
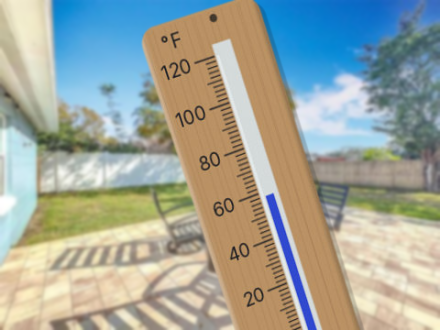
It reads 58 °F
